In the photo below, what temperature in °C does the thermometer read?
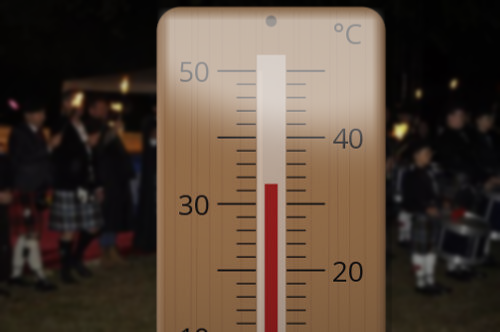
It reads 33 °C
